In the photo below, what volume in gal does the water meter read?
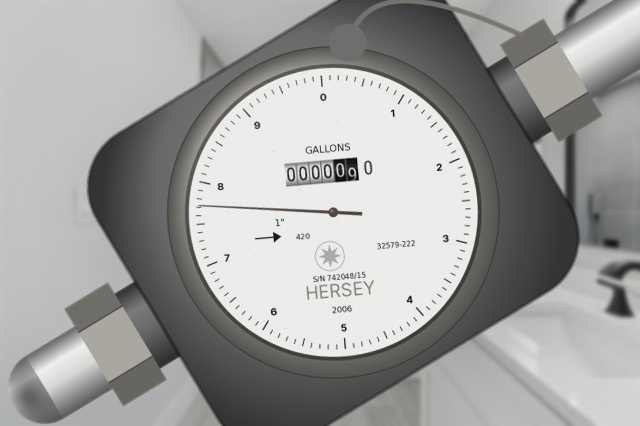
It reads 87.7 gal
